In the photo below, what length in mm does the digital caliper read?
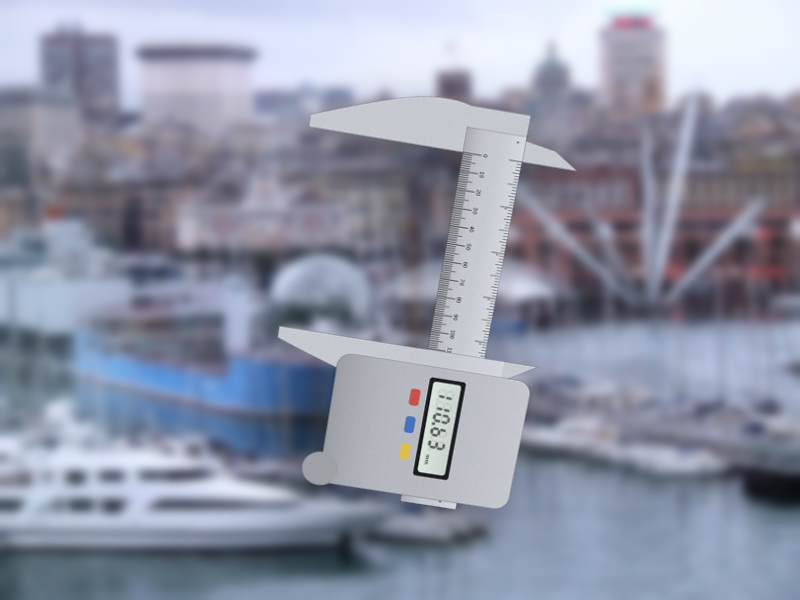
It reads 110.63 mm
